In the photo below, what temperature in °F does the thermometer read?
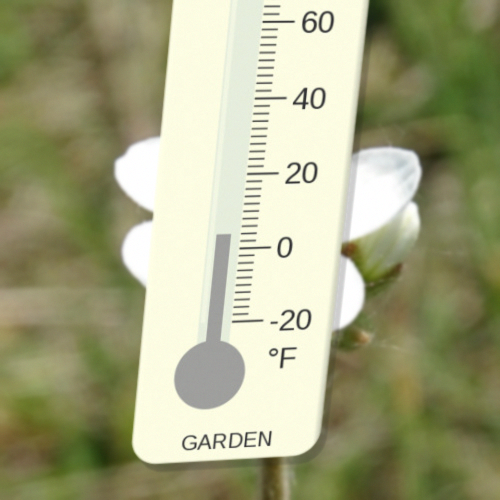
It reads 4 °F
